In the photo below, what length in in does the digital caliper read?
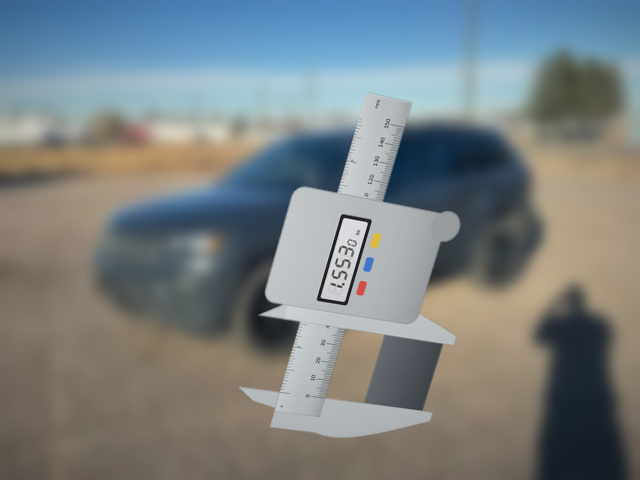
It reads 1.5530 in
